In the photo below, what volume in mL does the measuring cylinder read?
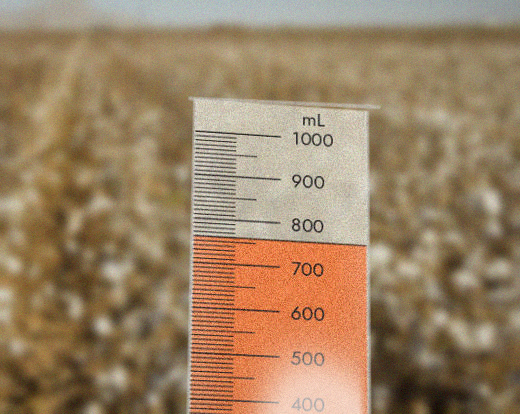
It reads 760 mL
